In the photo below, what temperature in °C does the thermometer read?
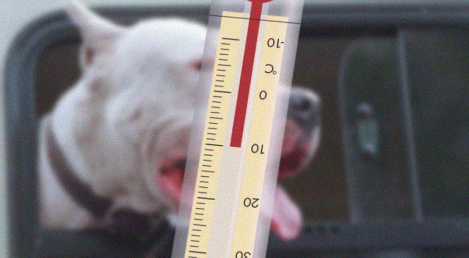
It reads 10 °C
